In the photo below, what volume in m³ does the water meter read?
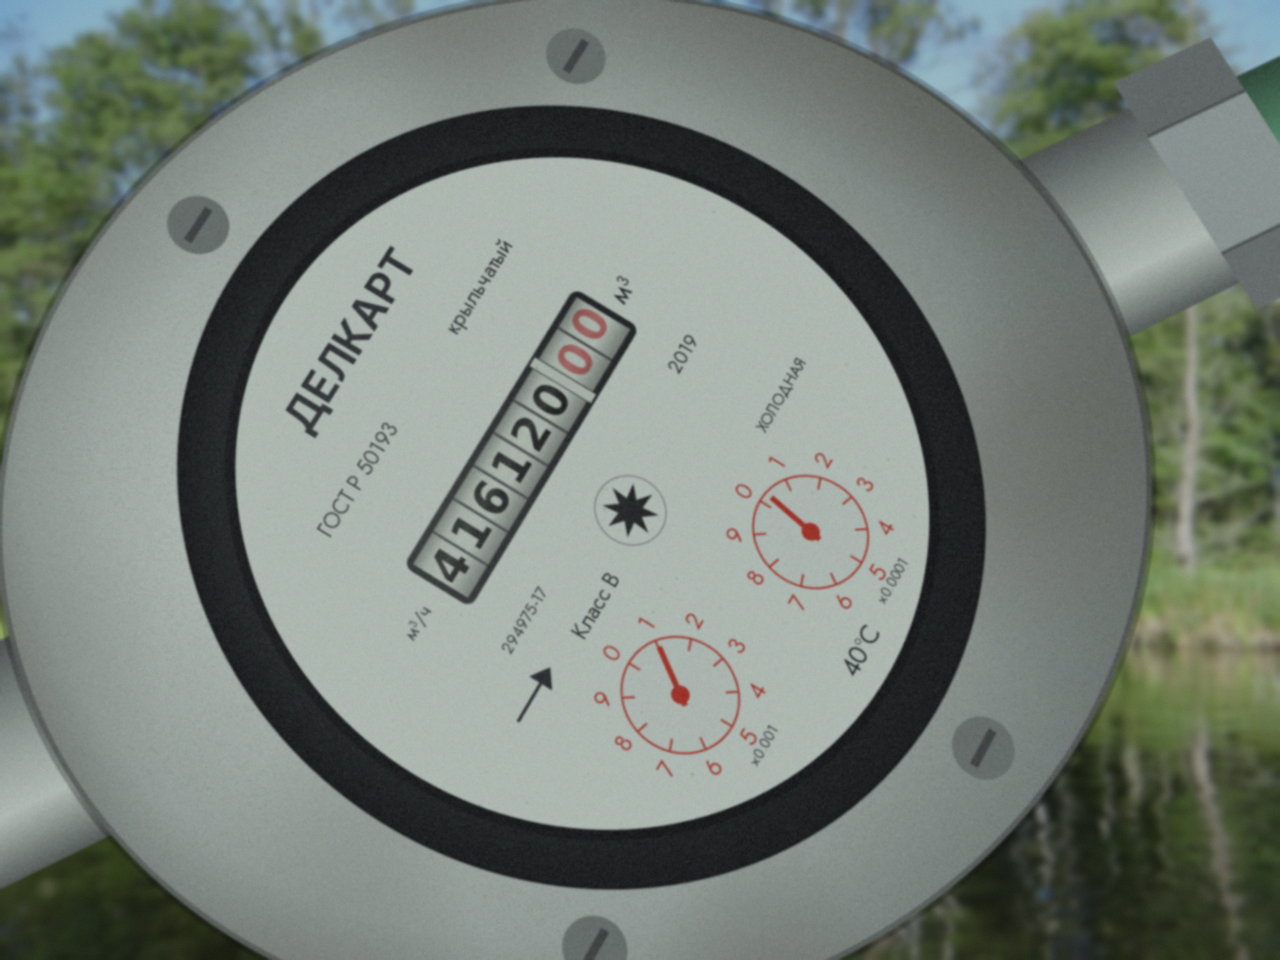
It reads 416120.0010 m³
